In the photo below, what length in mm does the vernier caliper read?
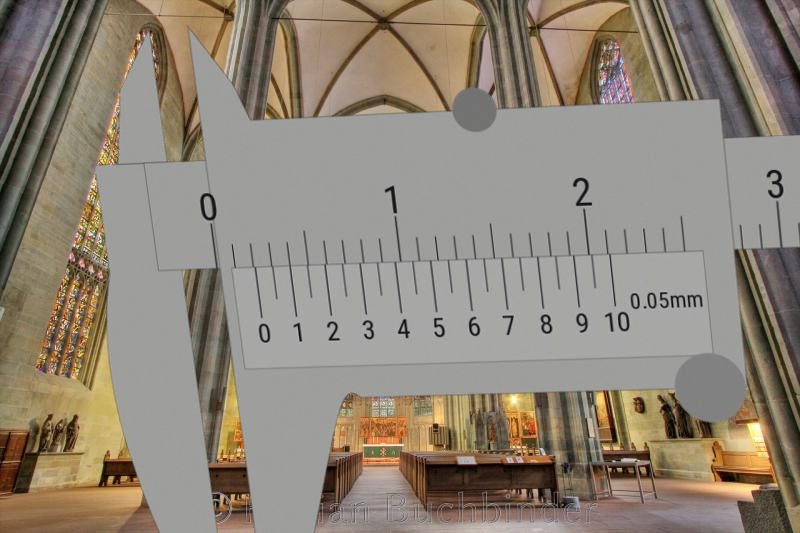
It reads 2.1 mm
